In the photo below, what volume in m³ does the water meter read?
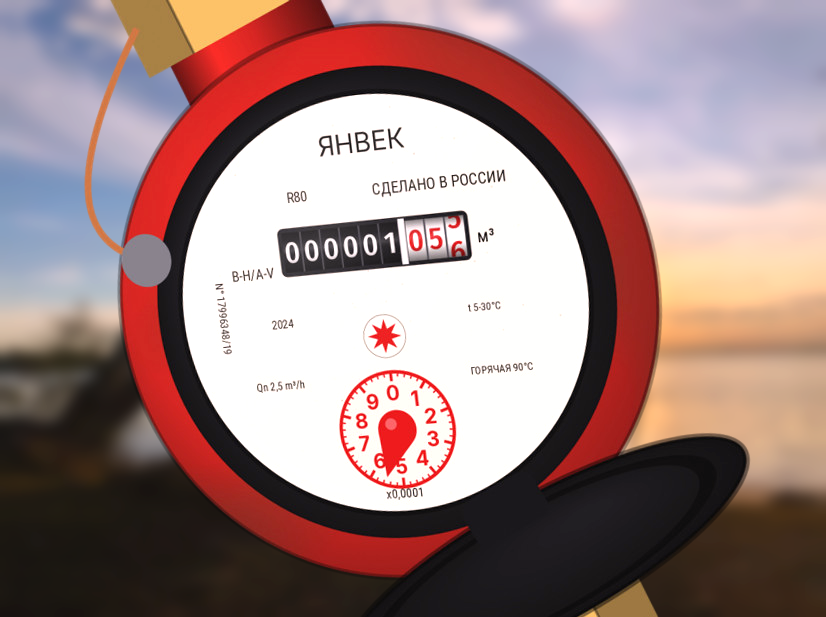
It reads 1.0555 m³
